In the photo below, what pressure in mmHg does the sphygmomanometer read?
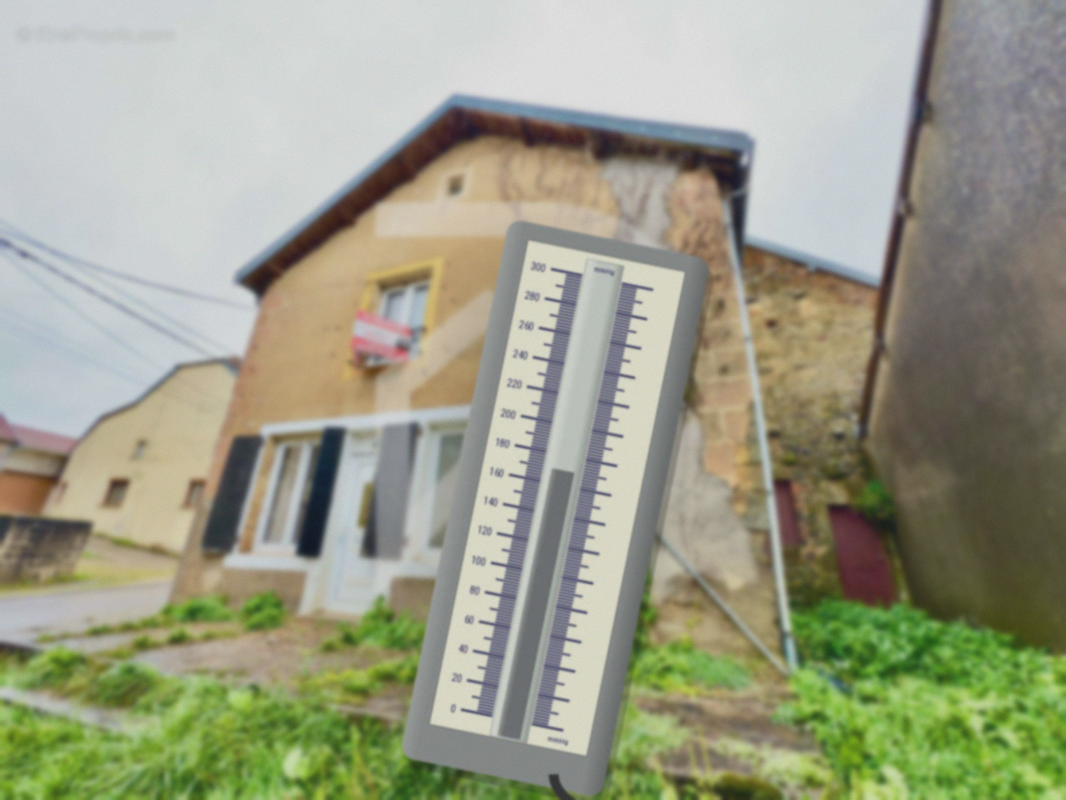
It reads 170 mmHg
